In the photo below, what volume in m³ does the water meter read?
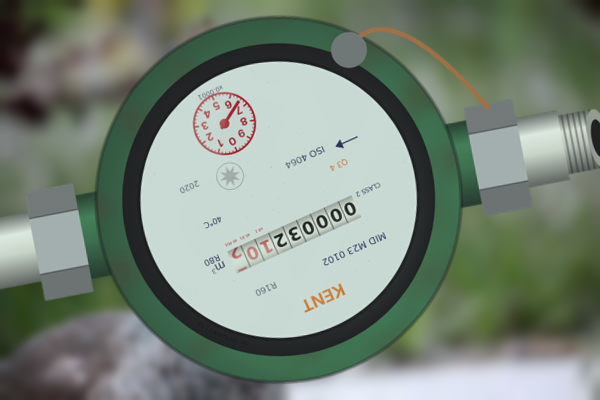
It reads 32.1016 m³
